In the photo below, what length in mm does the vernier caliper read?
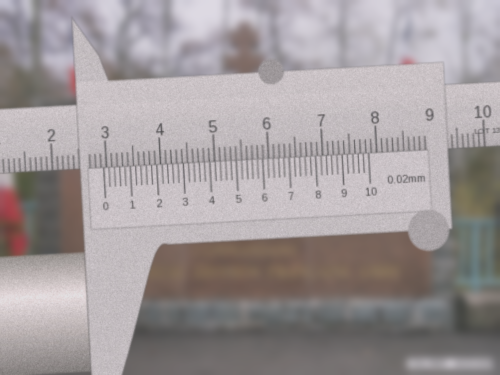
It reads 29.5 mm
